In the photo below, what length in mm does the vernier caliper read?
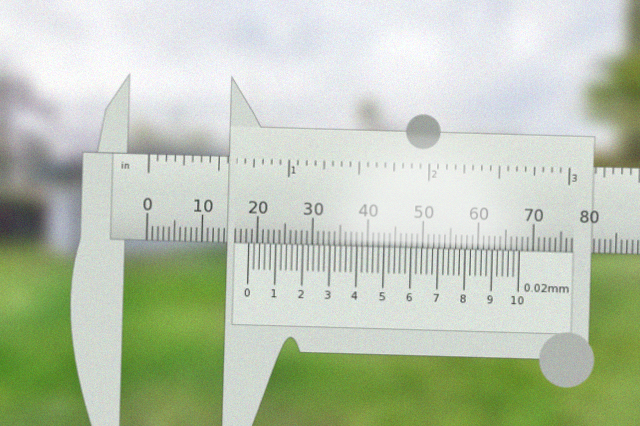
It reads 18.5 mm
